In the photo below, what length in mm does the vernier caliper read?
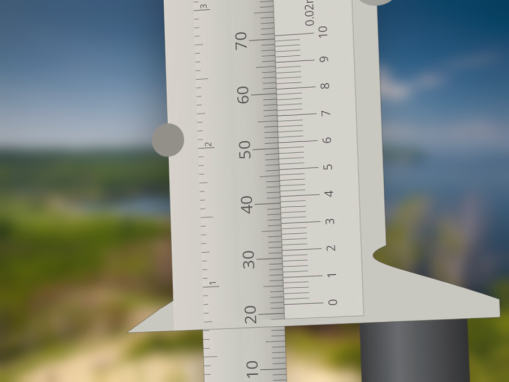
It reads 21.6 mm
